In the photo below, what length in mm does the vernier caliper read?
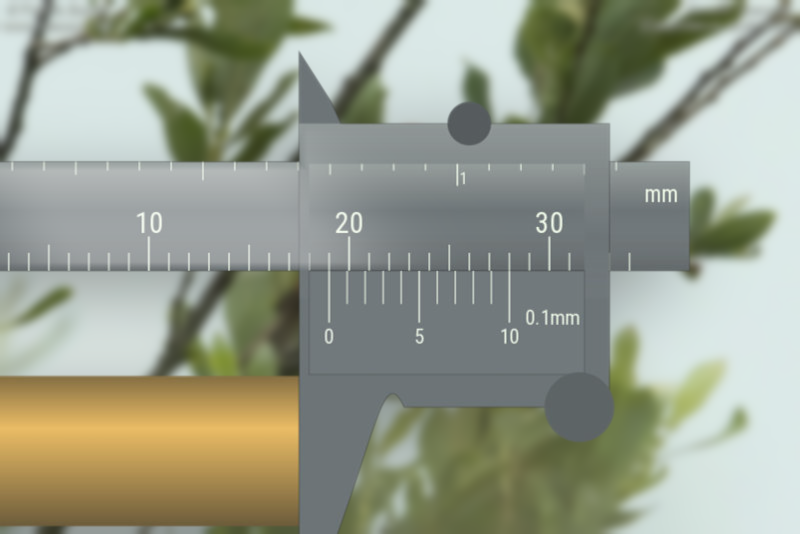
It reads 19.0 mm
